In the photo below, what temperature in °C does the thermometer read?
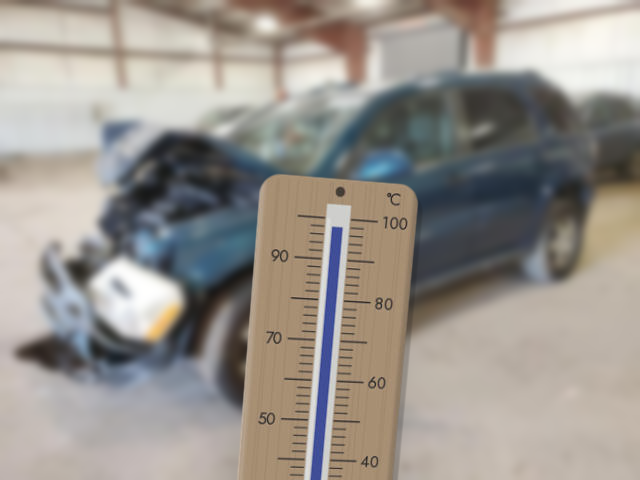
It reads 98 °C
